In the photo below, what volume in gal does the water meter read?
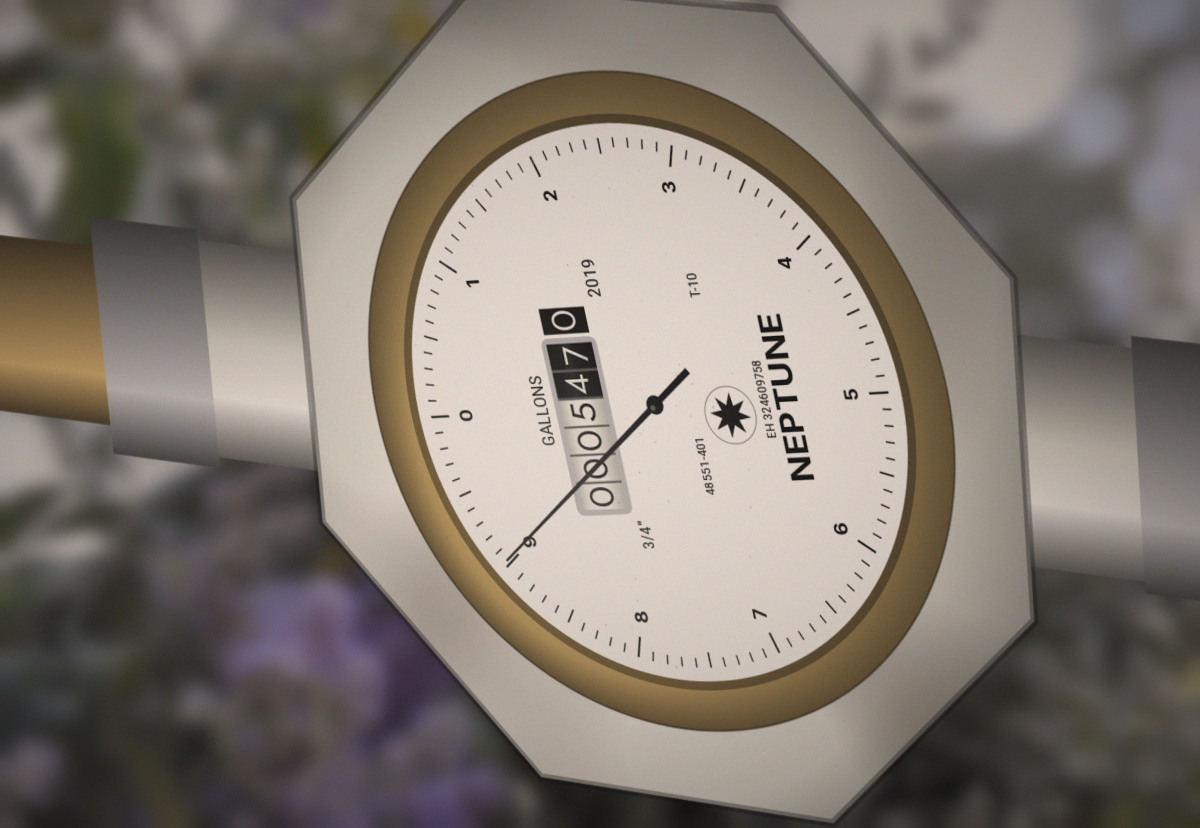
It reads 5469.0 gal
